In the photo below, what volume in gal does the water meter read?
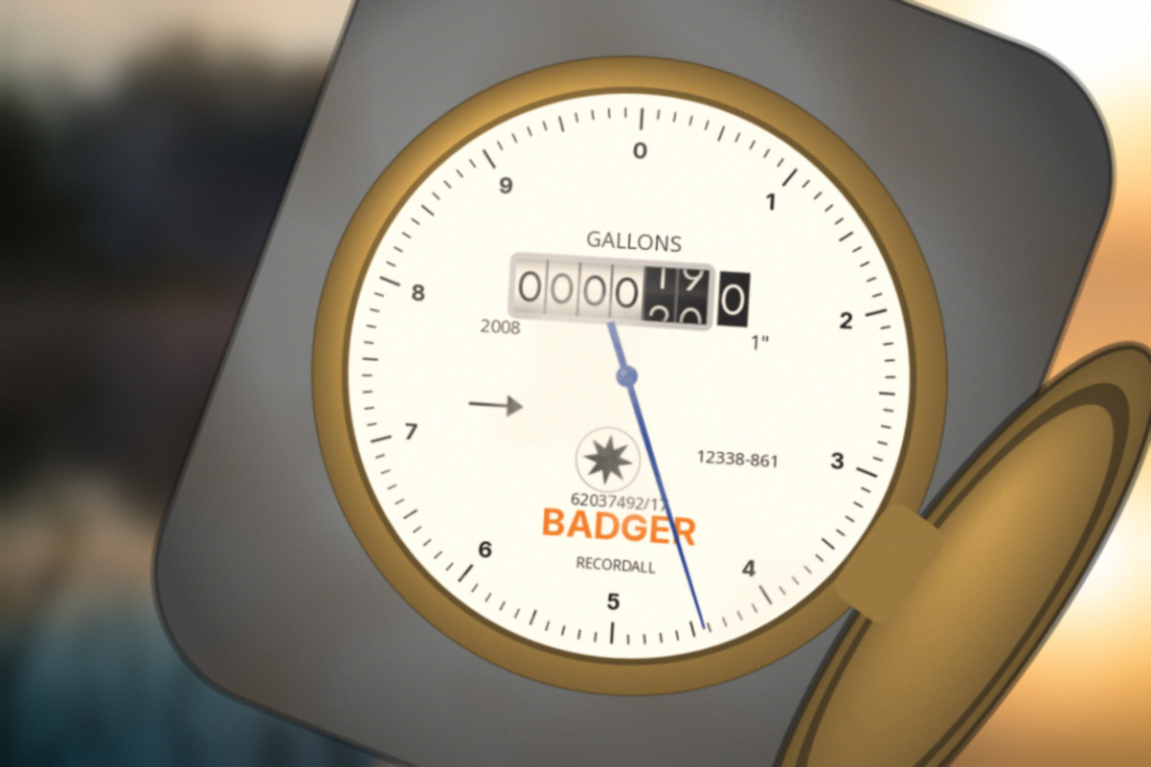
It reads 194.4 gal
